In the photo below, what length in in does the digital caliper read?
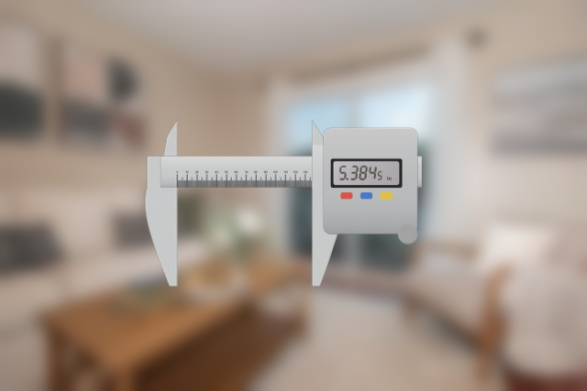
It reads 5.3845 in
